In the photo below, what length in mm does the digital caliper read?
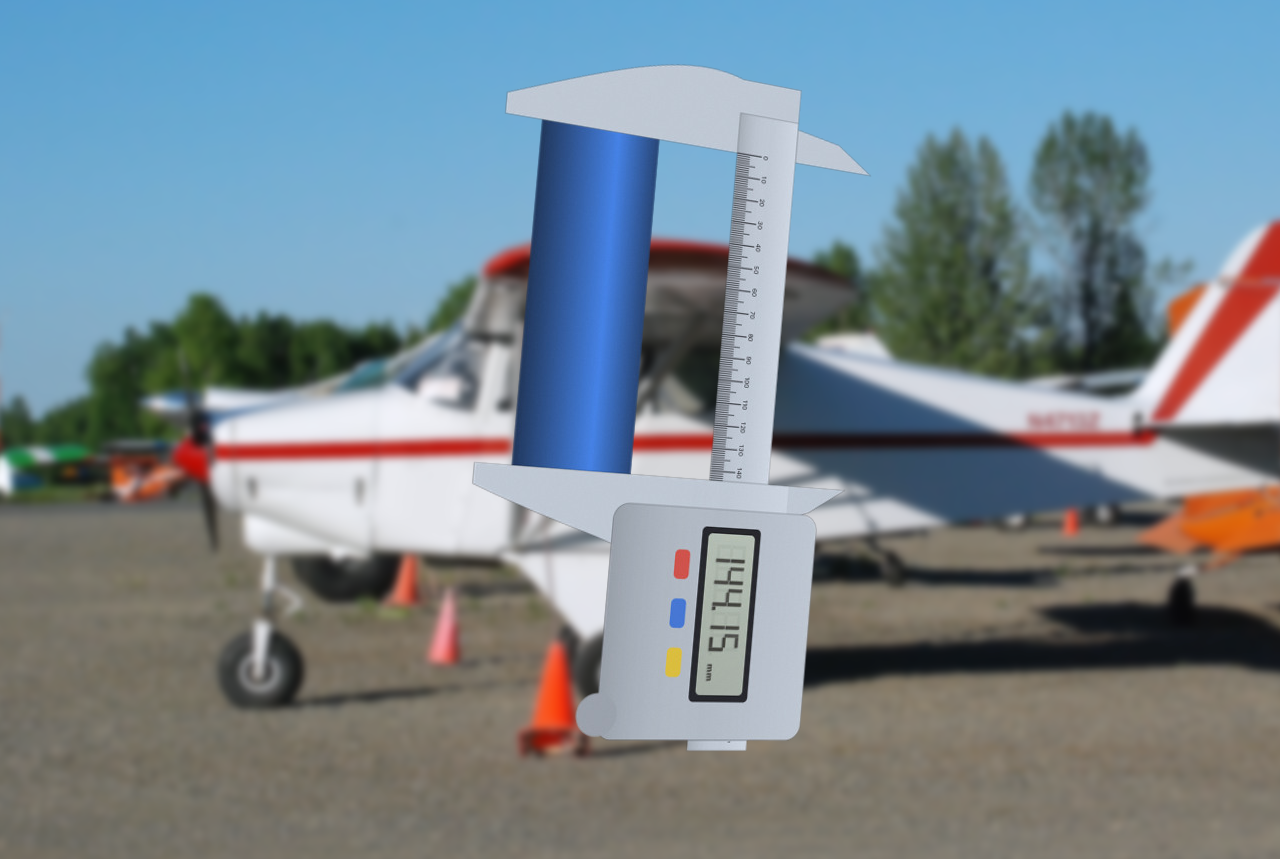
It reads 144.15 mm
